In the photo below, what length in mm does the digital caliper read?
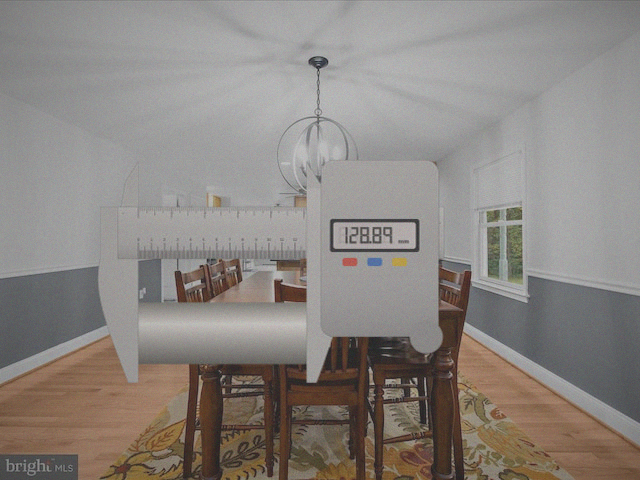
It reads 128.89 mm
